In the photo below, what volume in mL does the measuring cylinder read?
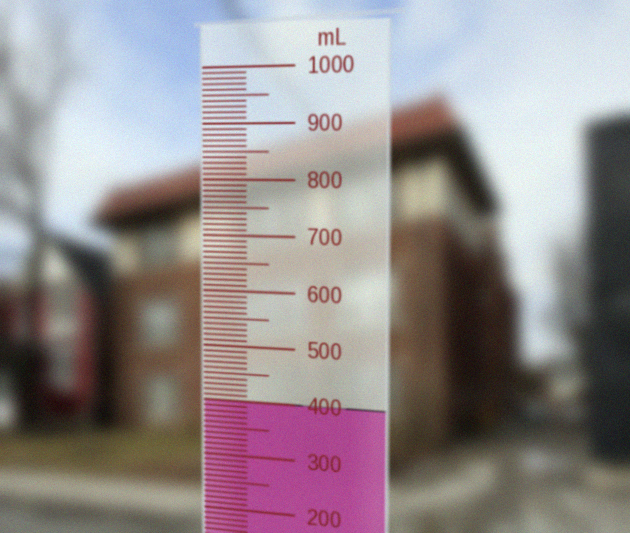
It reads 400 mL
